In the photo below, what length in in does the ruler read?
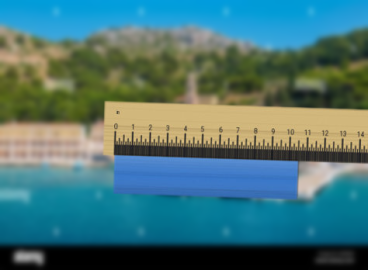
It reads 10.5 in
